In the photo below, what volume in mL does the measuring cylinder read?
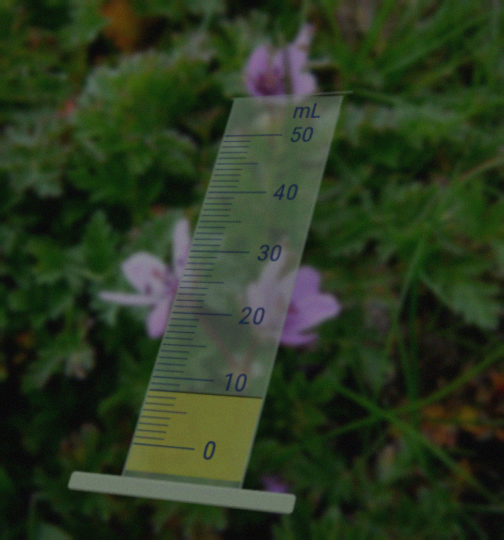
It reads 8 mL
